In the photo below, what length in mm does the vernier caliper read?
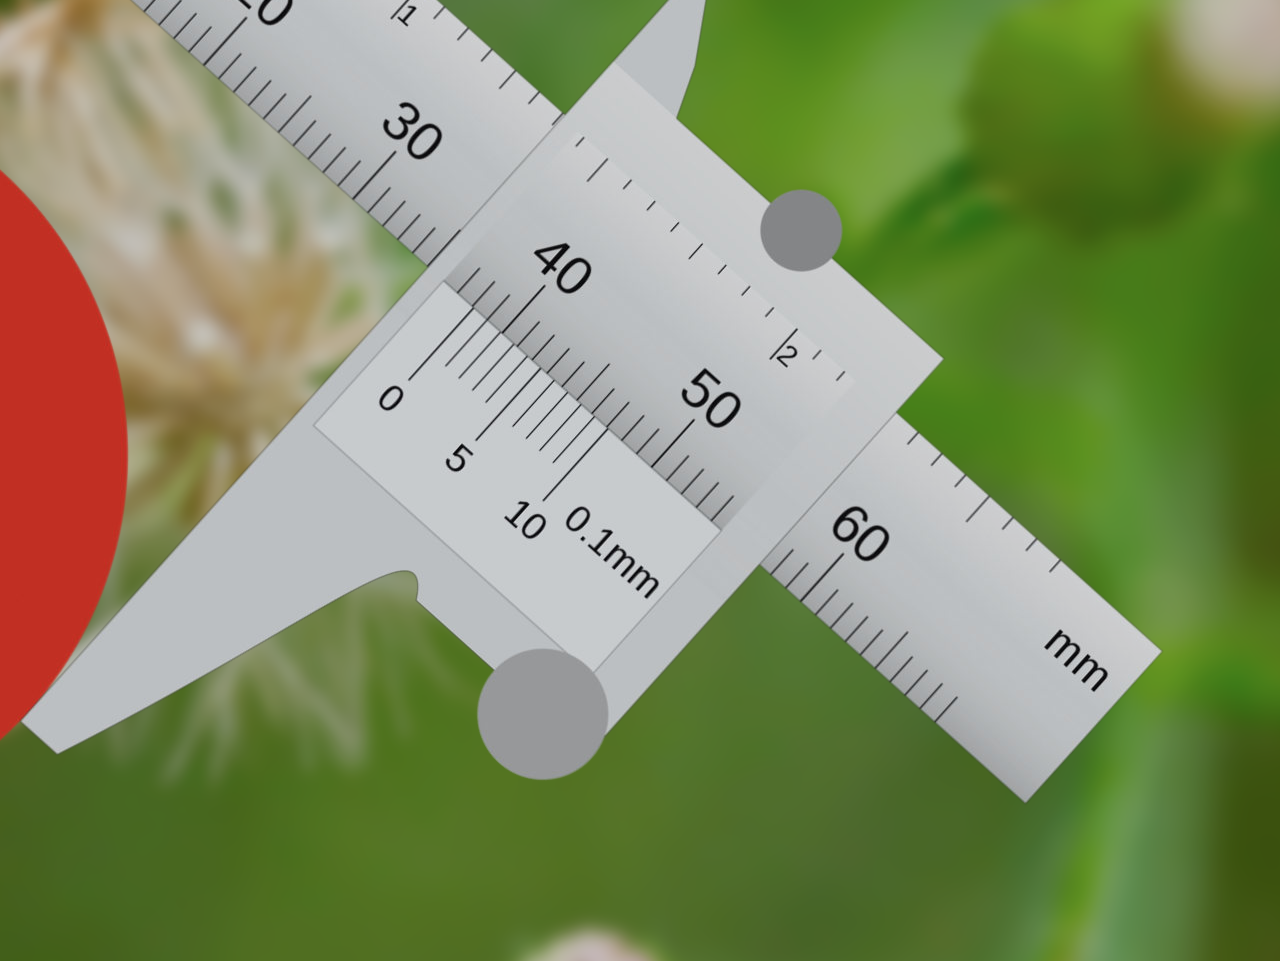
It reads 38.1 mm
